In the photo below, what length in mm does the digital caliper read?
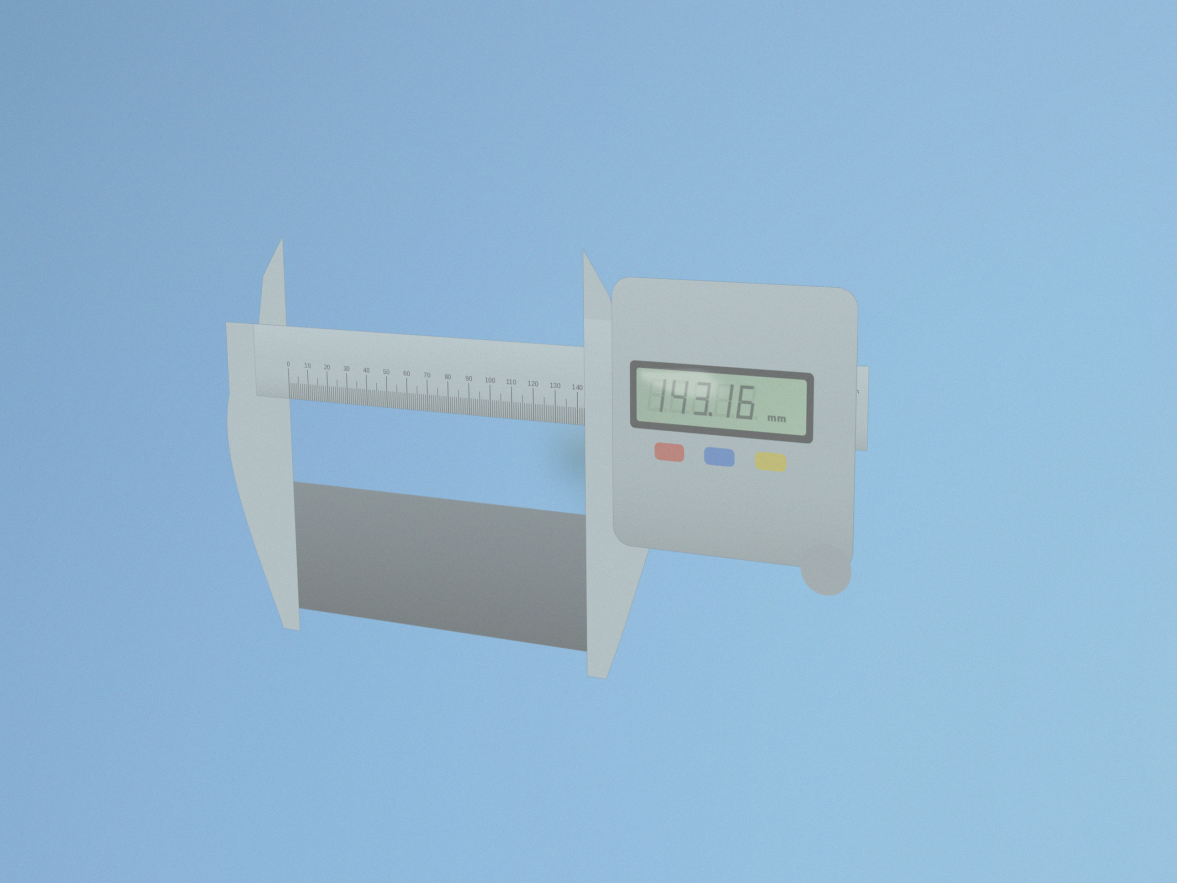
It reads 143.16 mm
